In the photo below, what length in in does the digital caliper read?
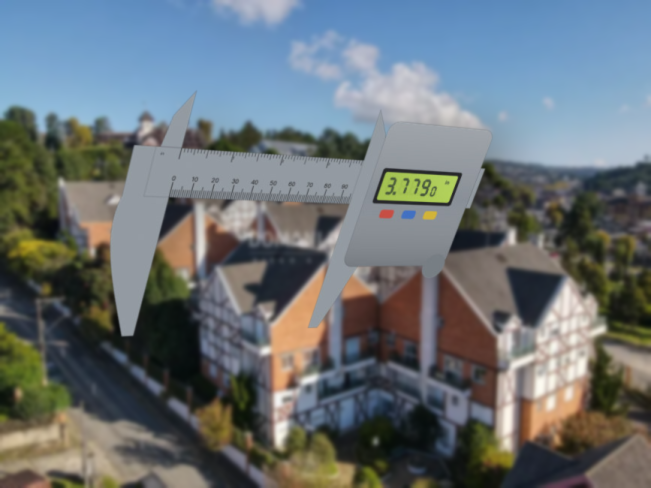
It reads 3.7790 in
